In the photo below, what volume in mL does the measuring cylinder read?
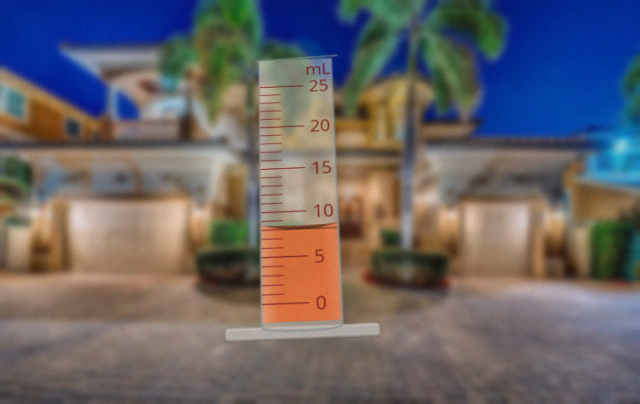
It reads 8 mL
